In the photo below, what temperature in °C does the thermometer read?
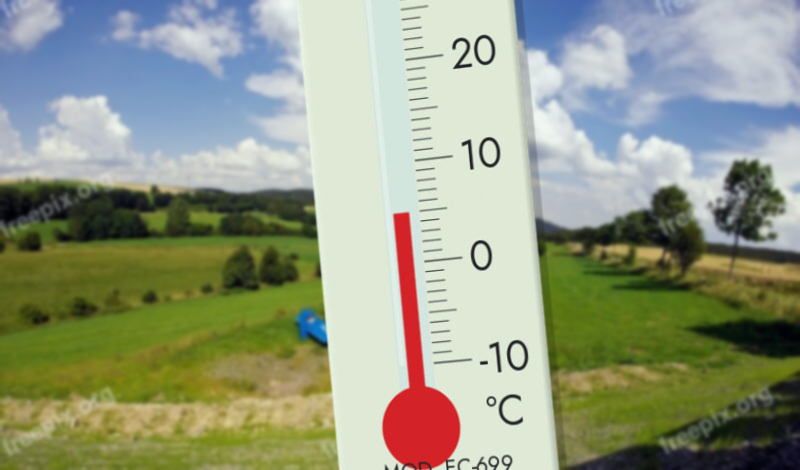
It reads 5 °C
